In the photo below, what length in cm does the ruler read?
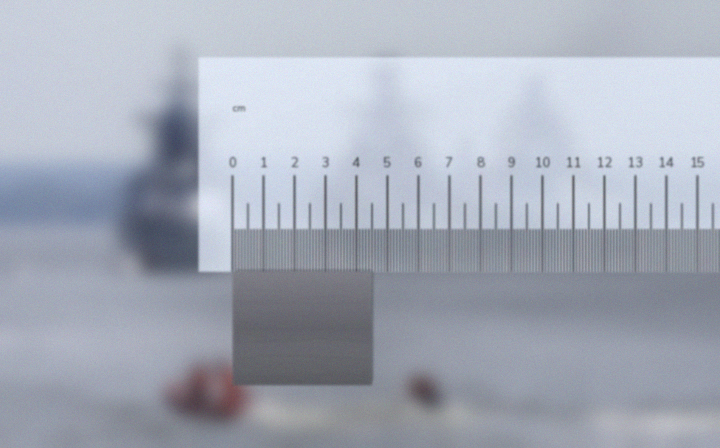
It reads 4.5 cm
